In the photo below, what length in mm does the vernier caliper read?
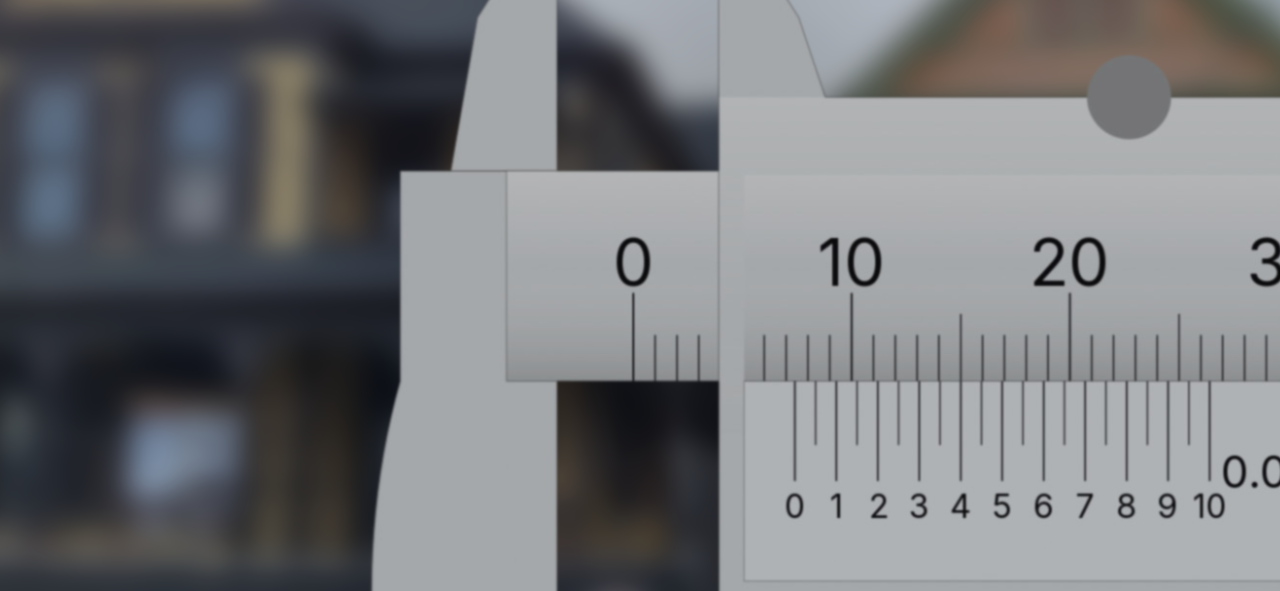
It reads 7.4 mm
